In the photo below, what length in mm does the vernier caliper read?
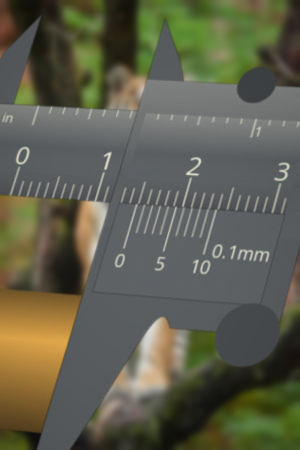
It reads 14.8 mm
